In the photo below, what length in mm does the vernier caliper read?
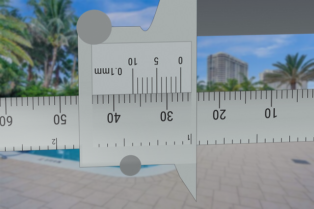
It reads 27.4 mm
